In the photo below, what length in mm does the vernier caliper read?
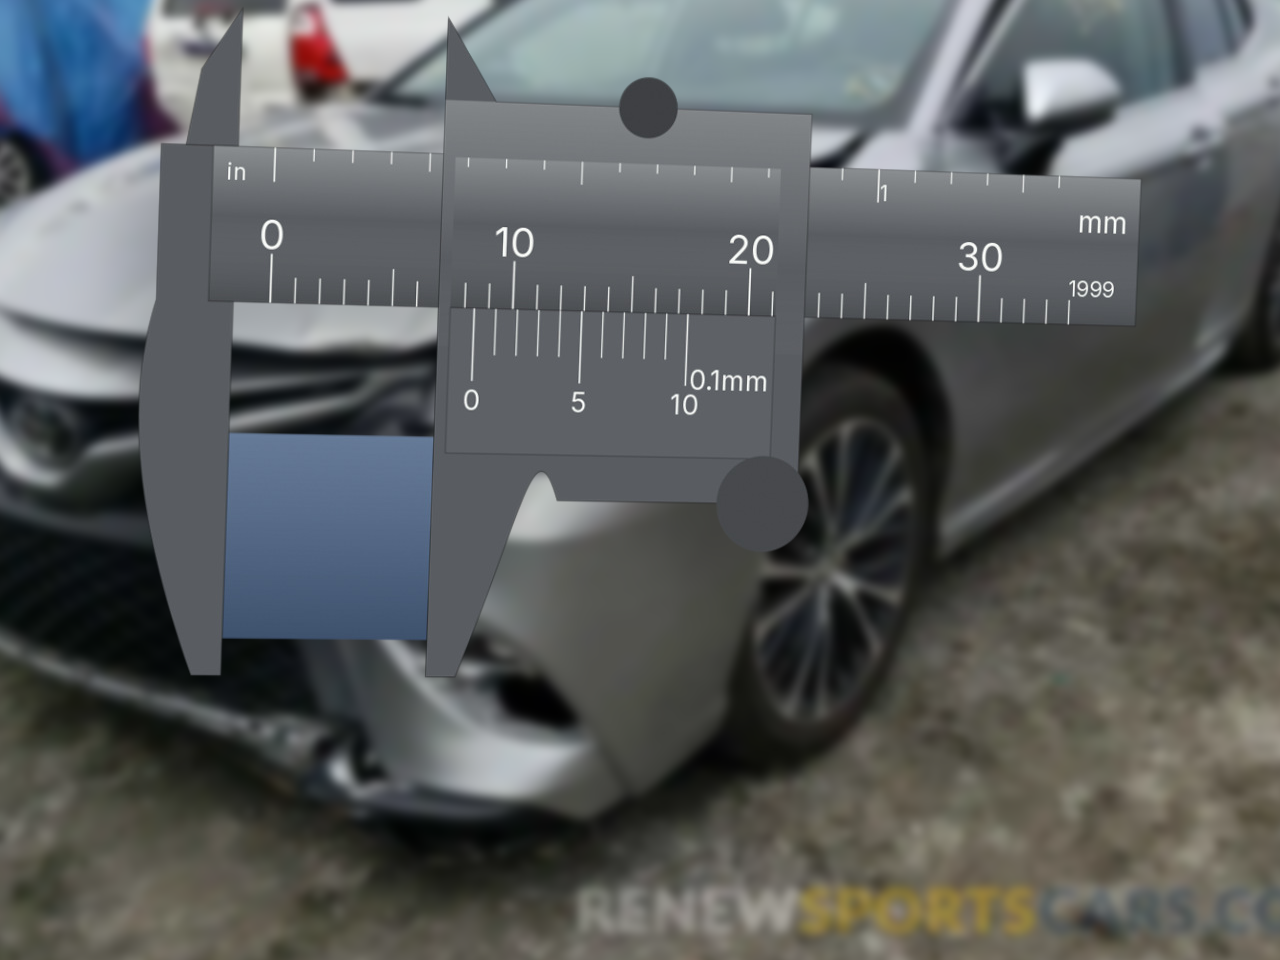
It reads 8.4 mm
